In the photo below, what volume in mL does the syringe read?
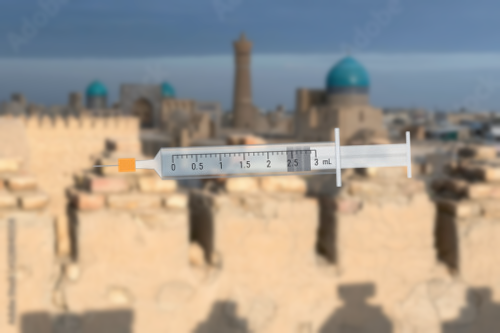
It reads 2.4 mL
